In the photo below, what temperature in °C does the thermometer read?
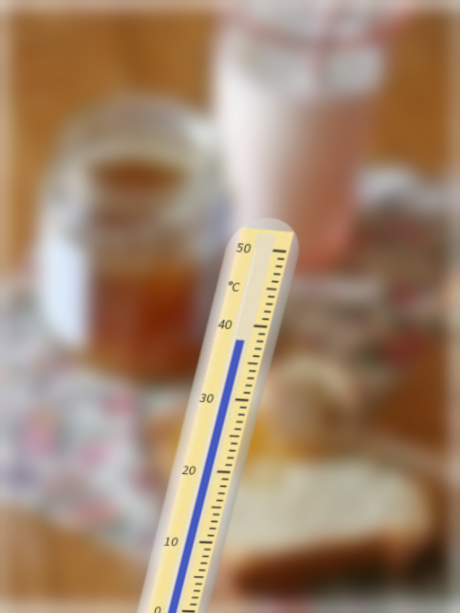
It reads 38 °C
